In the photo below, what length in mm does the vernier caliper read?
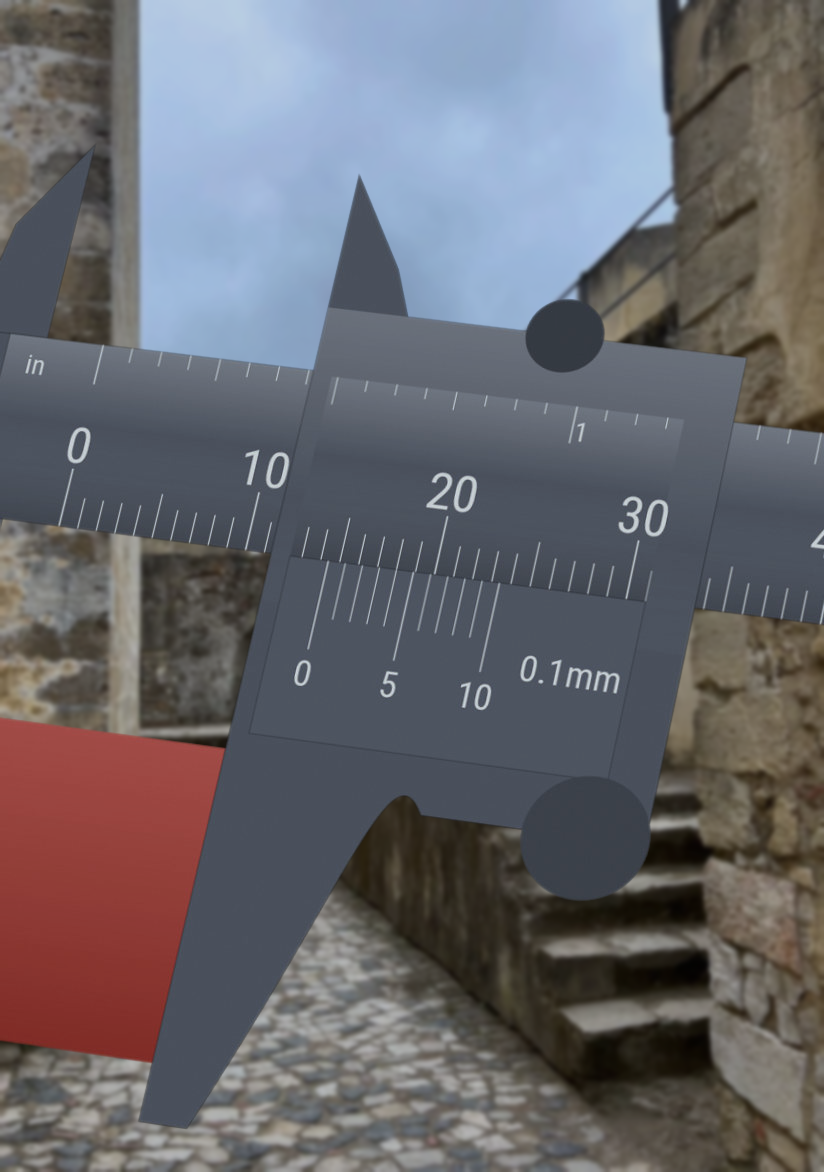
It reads 14.4 mm
